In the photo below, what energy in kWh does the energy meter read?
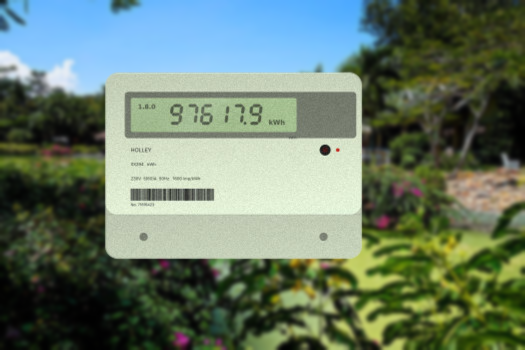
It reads 97617.9 kWh
